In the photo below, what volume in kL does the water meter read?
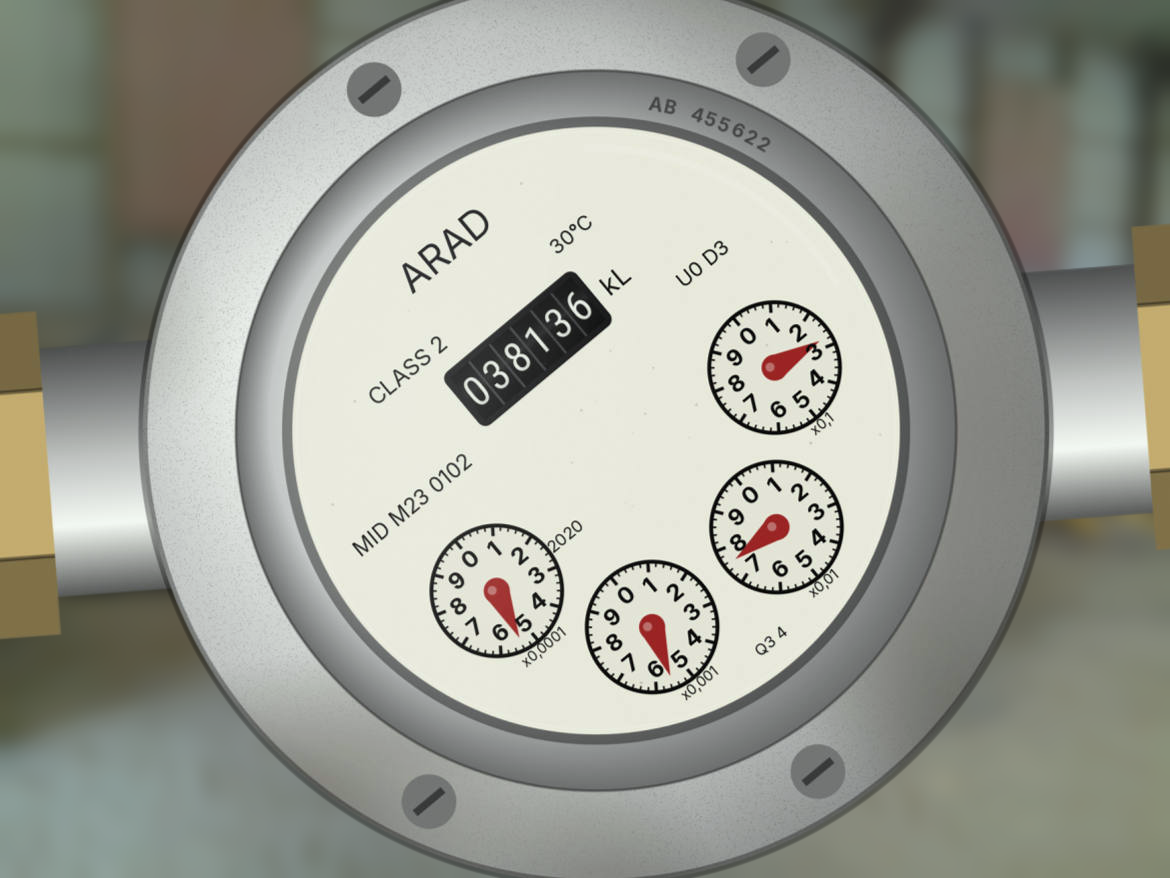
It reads 38136.2755 kL
